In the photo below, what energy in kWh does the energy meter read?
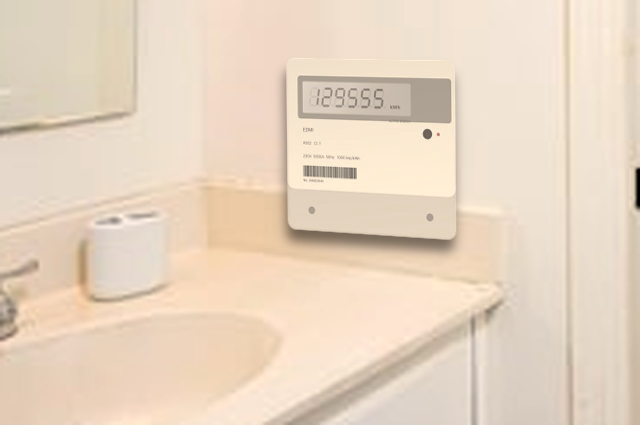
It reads 129555 kWh
